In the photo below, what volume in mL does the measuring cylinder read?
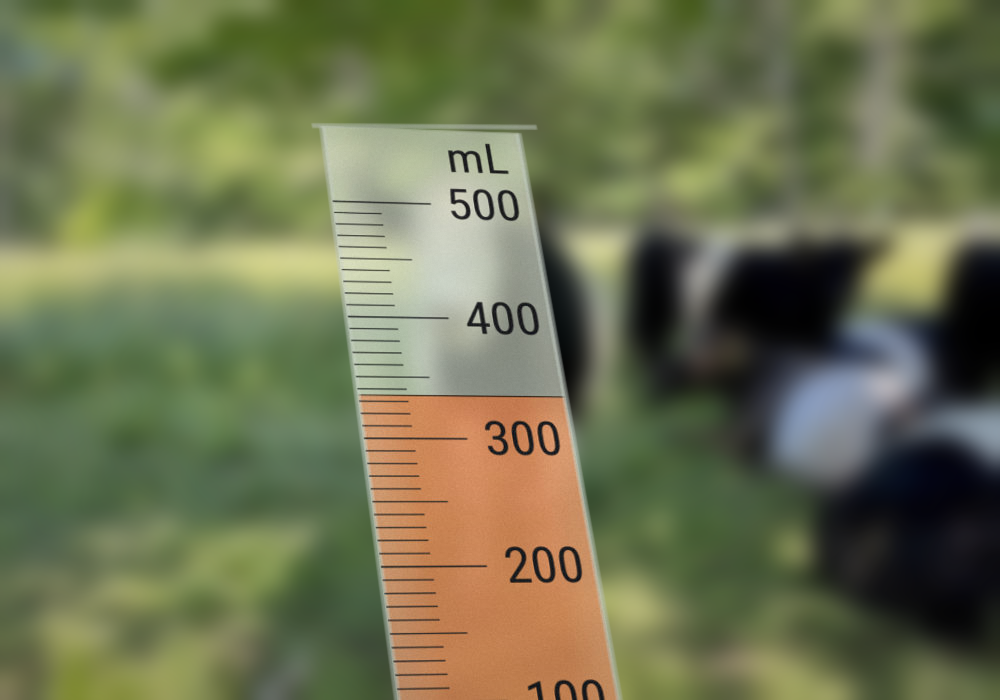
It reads 335 mL
